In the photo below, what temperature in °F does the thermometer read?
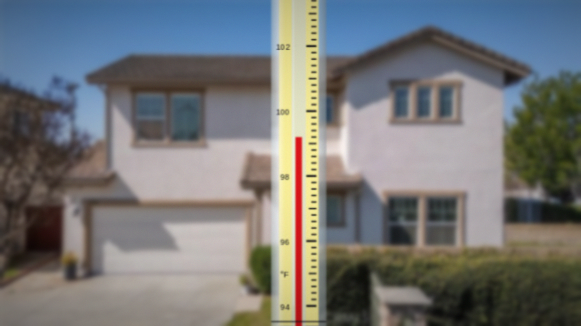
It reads 99.2 °F
